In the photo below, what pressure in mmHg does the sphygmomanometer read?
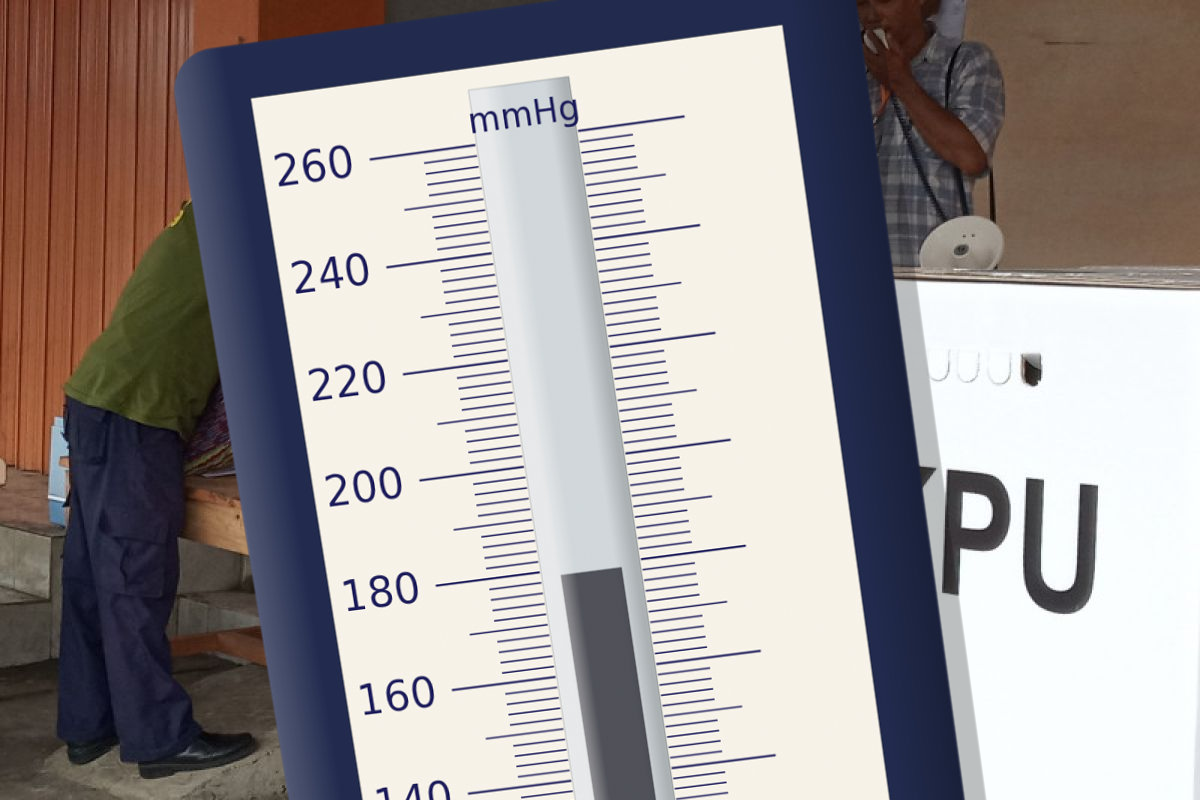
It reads 179 mmHg
